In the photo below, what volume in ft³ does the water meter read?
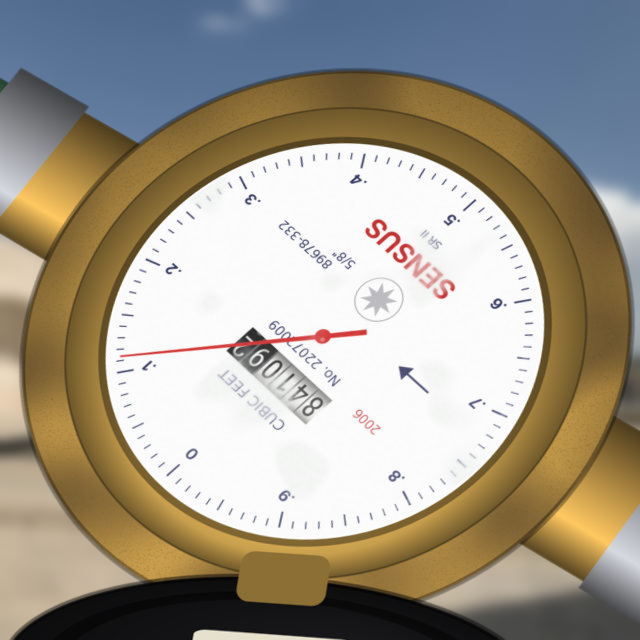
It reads 841092.11 ft³
